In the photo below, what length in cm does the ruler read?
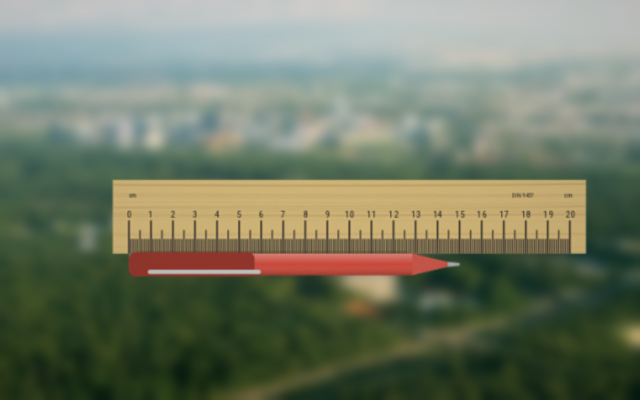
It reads 15 cm
